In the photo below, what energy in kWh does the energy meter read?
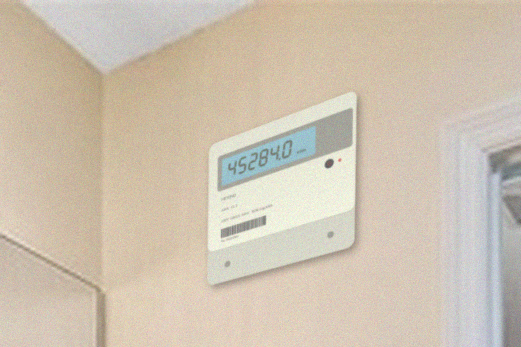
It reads 45284.0 kWh
